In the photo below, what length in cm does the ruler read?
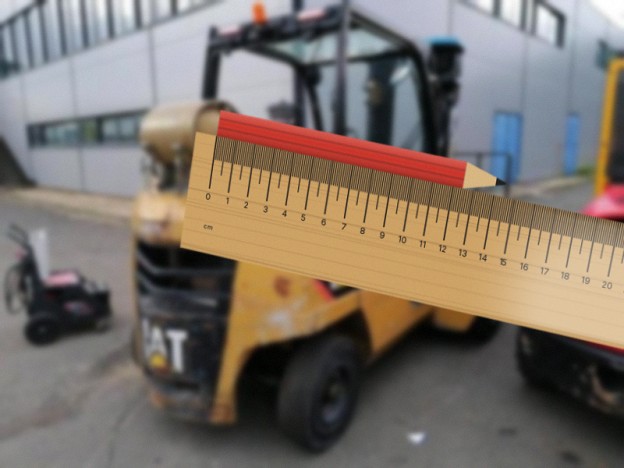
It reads 14.5 cm
